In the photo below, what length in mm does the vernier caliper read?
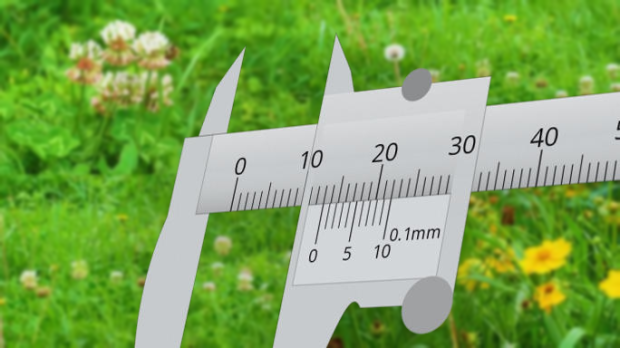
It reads 13.0 mm
